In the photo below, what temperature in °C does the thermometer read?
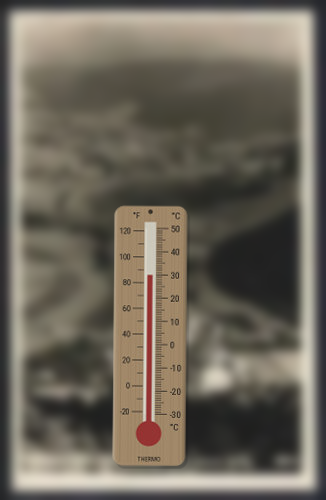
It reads 30 °C
